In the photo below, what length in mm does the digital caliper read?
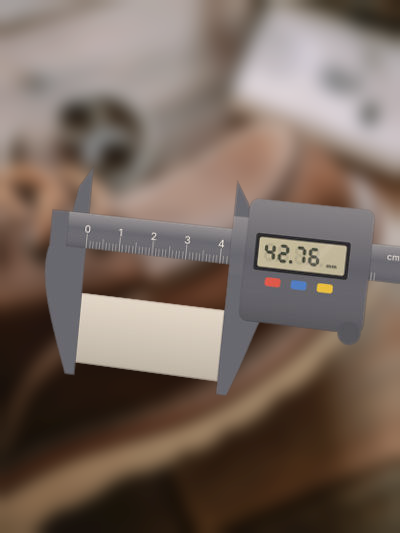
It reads 42.76 mm
